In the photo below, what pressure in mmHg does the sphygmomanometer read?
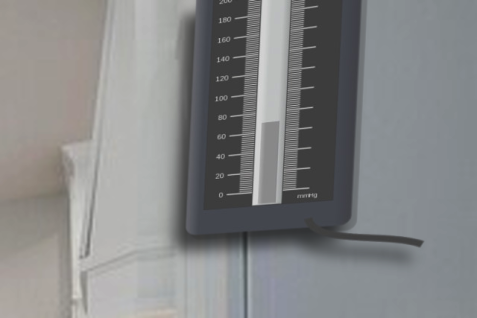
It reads 70 mmHg
